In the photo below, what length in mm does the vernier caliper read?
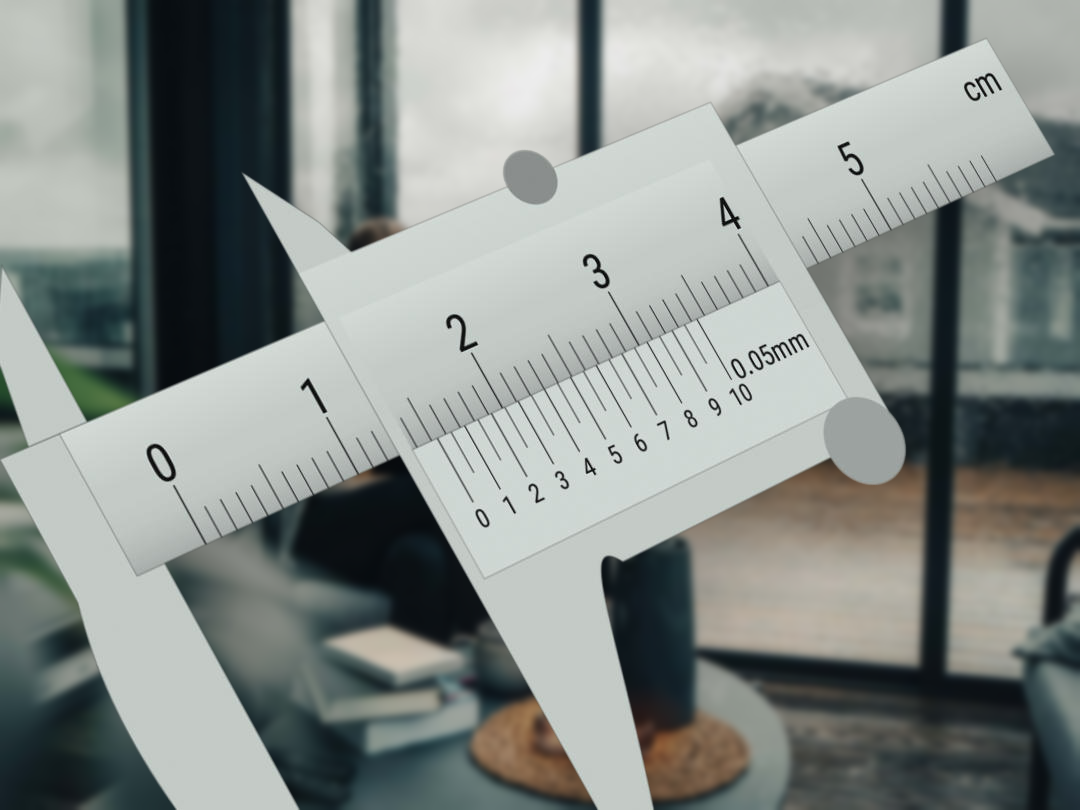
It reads 15.4 mm
